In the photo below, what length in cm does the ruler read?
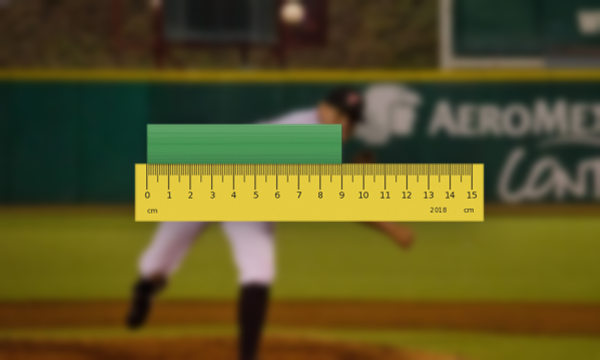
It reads 9 cm
